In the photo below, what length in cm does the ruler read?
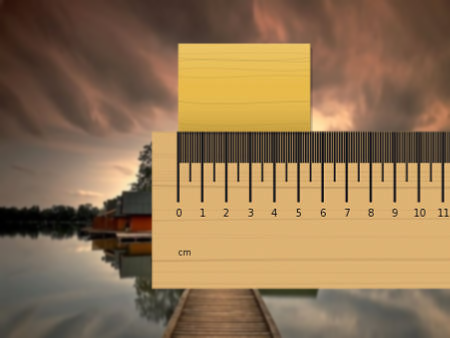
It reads 5.5 cm
